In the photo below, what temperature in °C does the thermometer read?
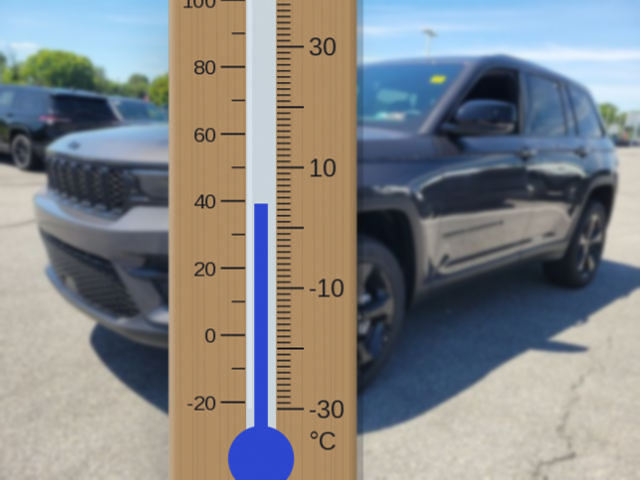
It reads 4 °C
